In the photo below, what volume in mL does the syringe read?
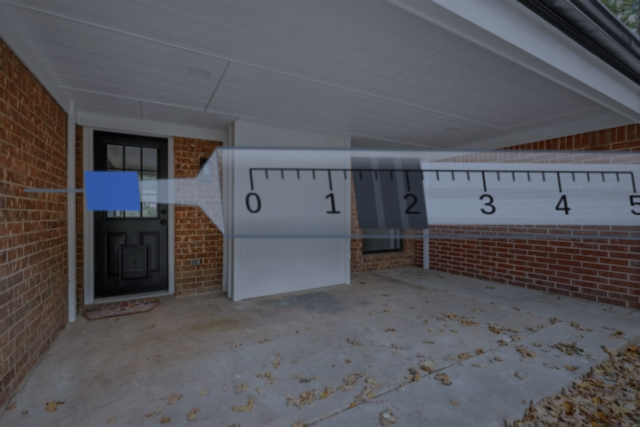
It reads 1.3 mL
